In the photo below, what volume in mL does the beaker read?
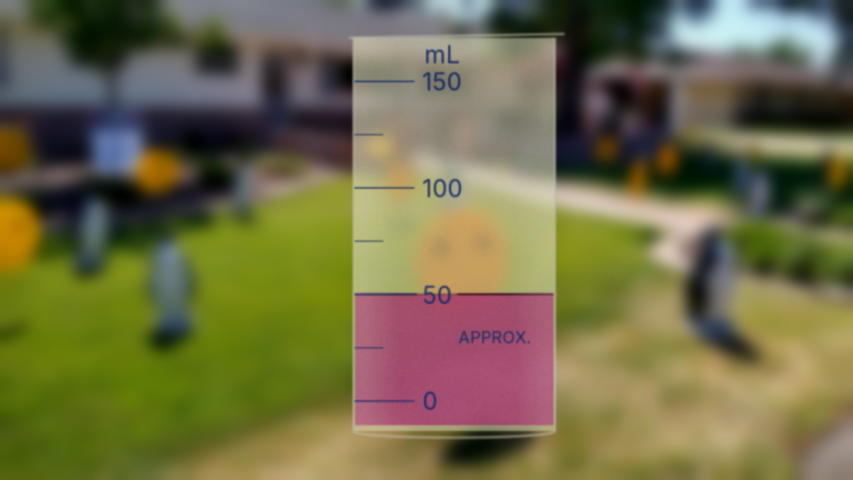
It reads 50 mL
